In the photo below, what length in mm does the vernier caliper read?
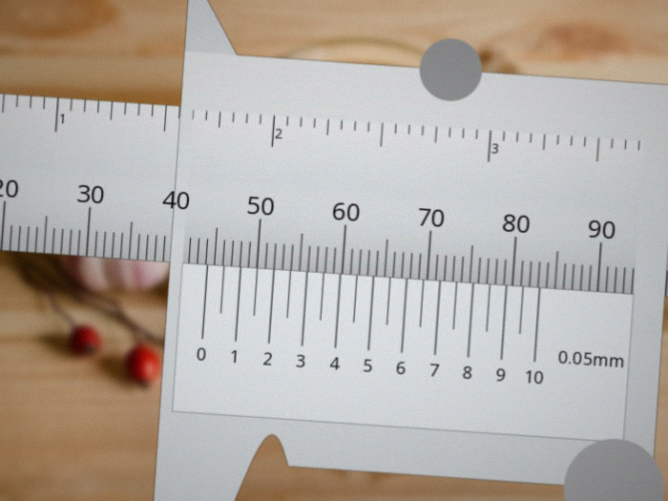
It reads 44.2 mm
